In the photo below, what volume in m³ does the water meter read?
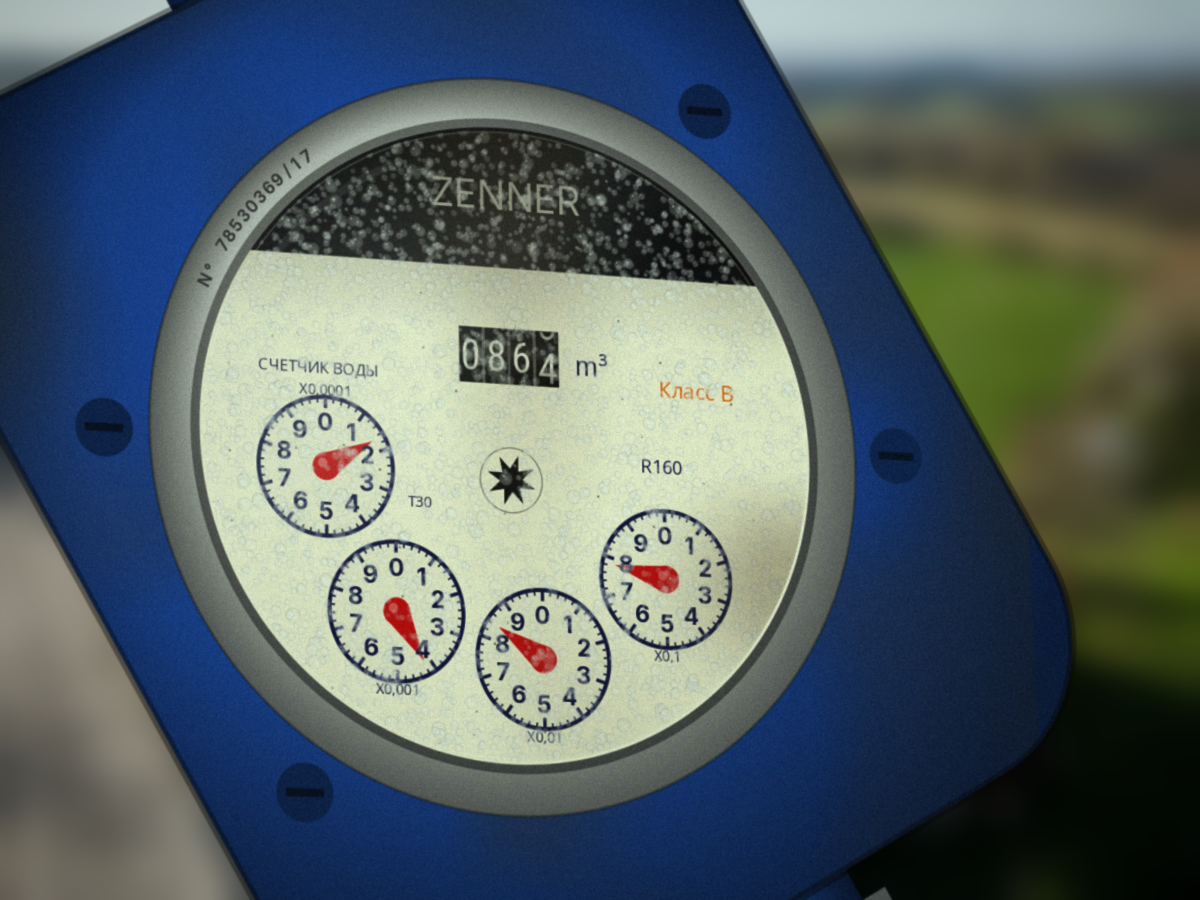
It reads 863.7841 m³
